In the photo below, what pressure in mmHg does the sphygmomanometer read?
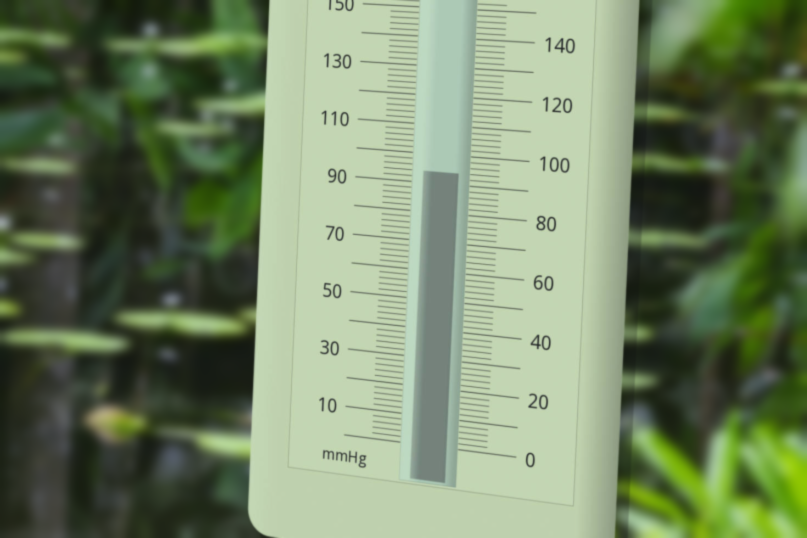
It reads 94 mmHg
